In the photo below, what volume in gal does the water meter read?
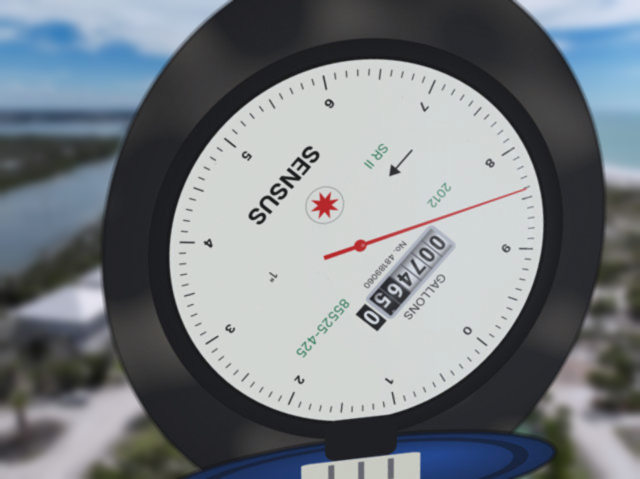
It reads 74648.4 gal
